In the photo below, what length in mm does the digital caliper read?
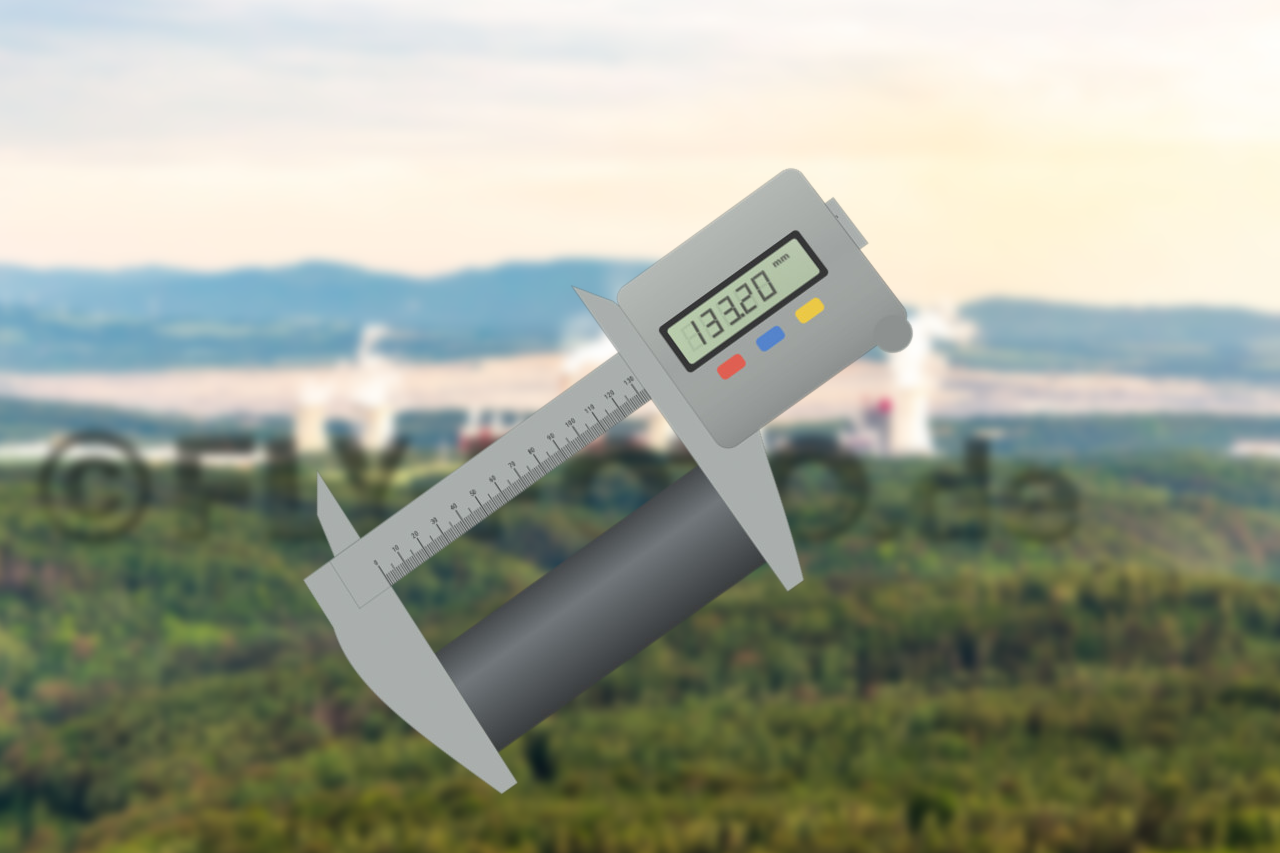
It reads 133.20 mm
